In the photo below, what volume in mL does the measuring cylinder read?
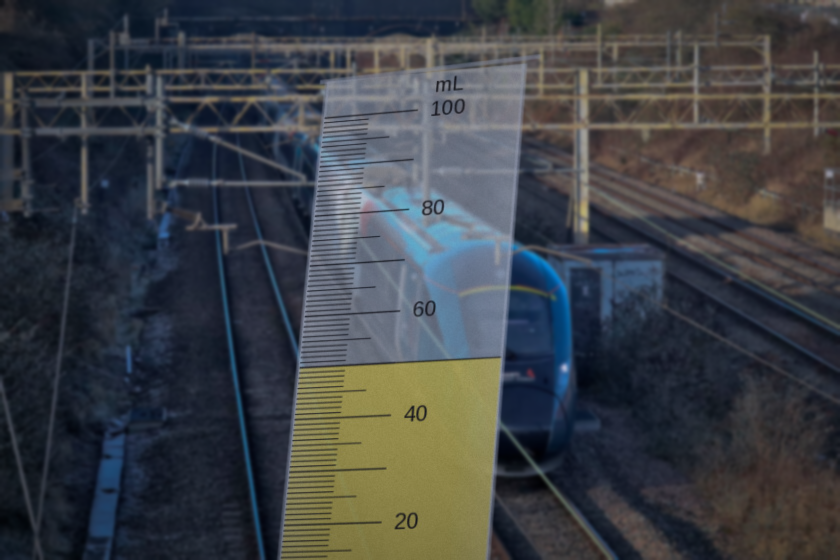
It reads 50 mL
